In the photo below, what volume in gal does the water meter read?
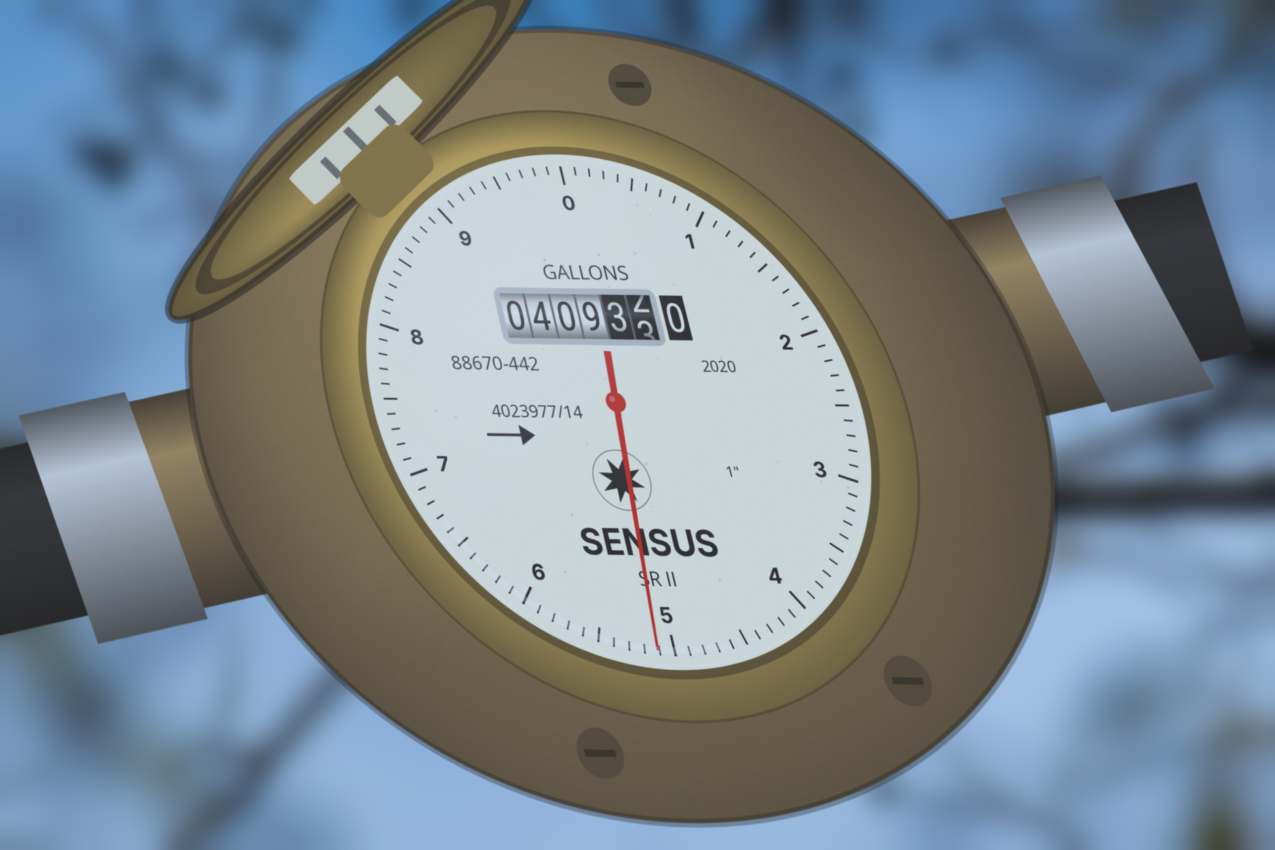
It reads 409325.1 gal
